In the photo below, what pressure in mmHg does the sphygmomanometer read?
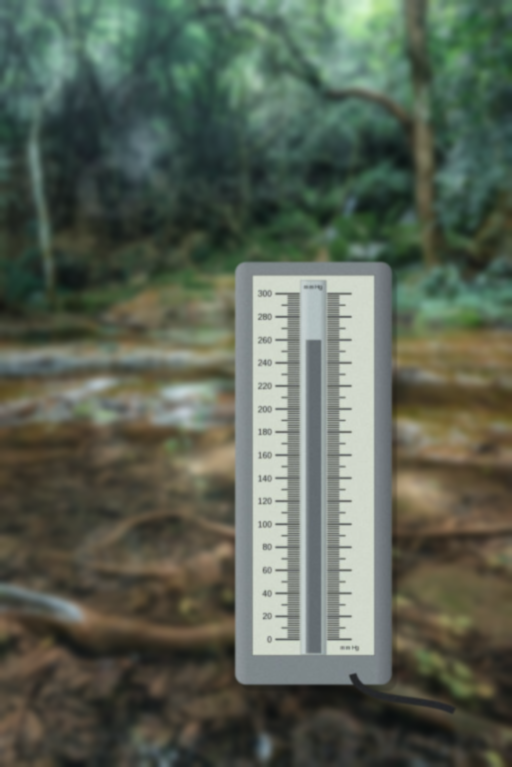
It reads 260 mmHg
